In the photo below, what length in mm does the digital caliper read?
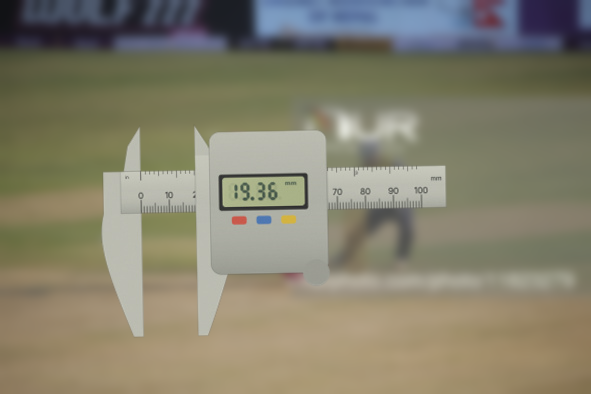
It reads 19.36 mm
